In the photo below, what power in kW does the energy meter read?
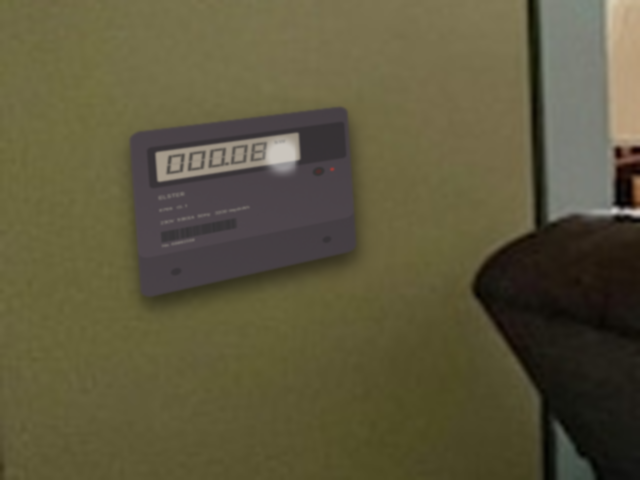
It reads 0.08 kW
